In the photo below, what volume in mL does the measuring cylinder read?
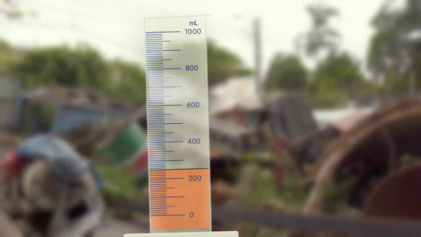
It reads 250 mL
